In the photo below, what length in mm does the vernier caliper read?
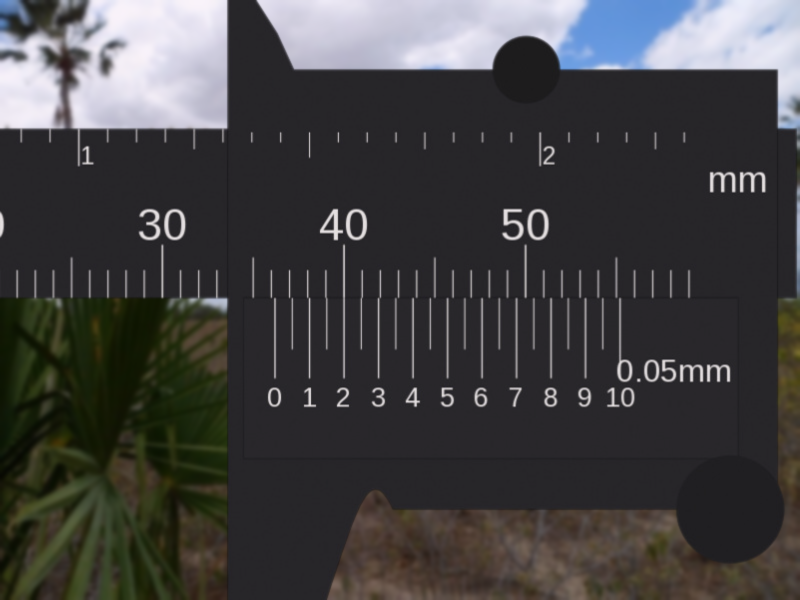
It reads 36.2 mm
